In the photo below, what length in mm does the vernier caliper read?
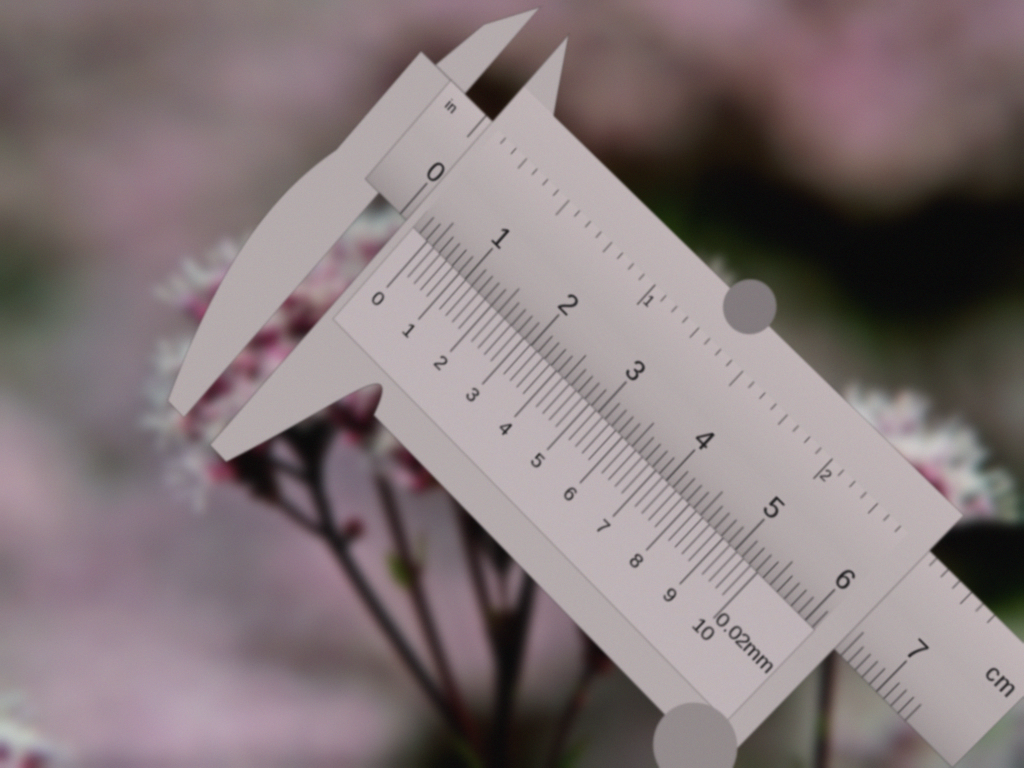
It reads 4.2 mm
